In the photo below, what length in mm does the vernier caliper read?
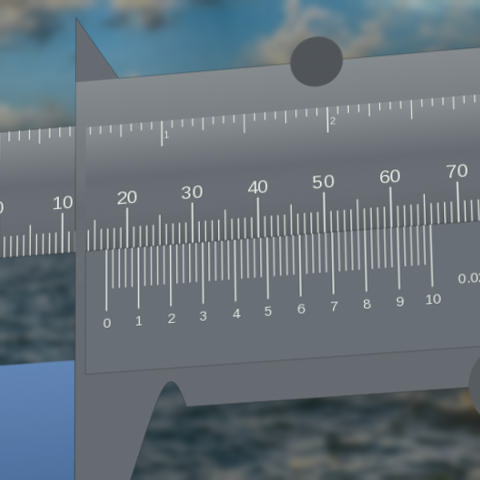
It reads 16.8 mm
